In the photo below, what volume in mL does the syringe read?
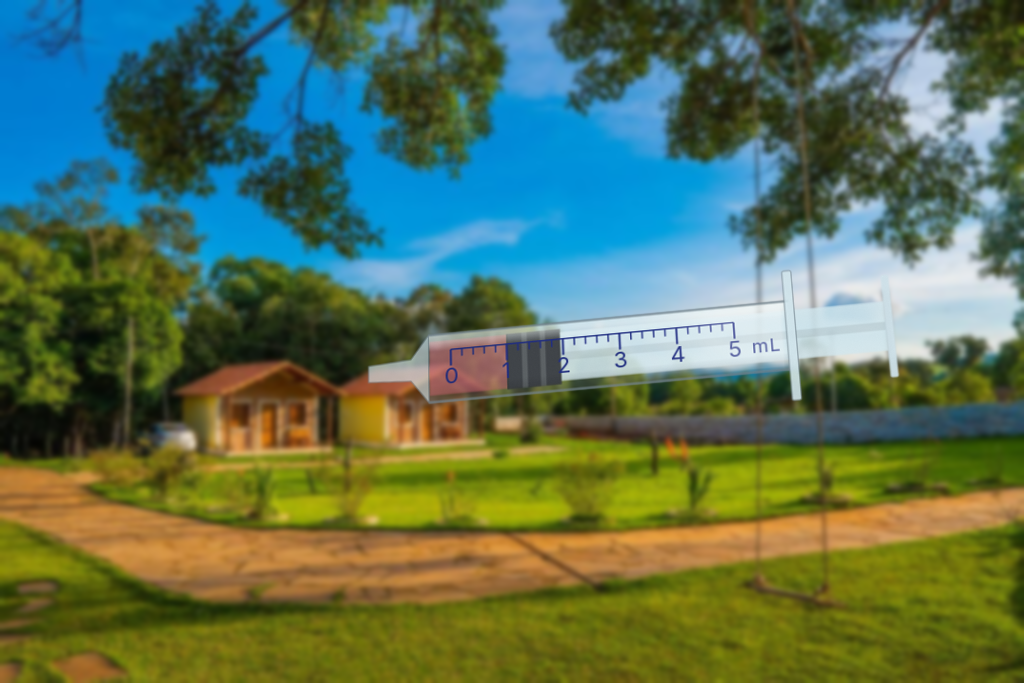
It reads 1 mL
